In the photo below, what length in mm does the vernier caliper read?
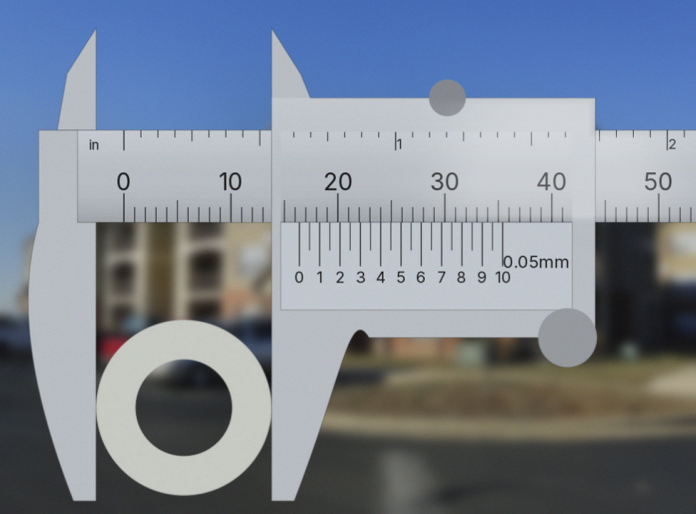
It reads 16.4 mm
